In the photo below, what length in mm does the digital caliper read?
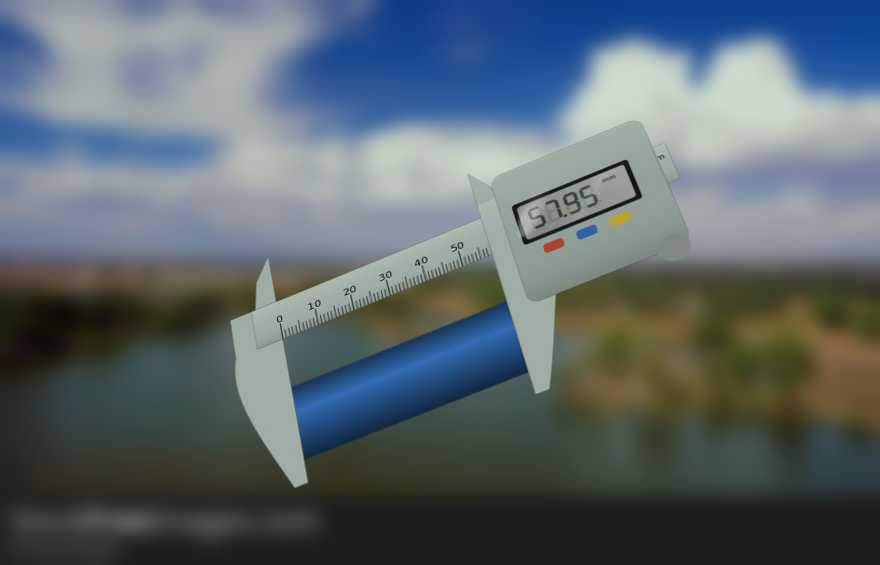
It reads 57.95 mm
